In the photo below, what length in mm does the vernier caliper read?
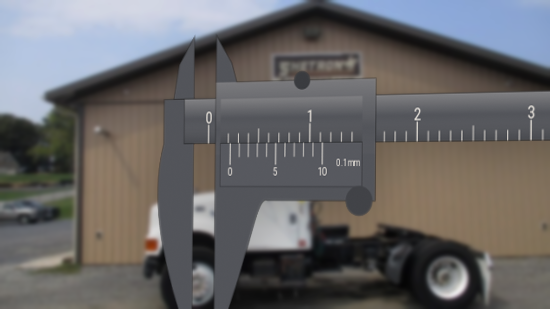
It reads 2.2 mm
